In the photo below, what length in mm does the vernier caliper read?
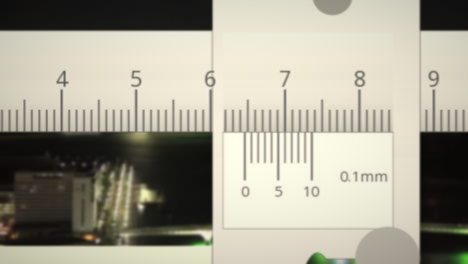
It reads 64.6 mm
